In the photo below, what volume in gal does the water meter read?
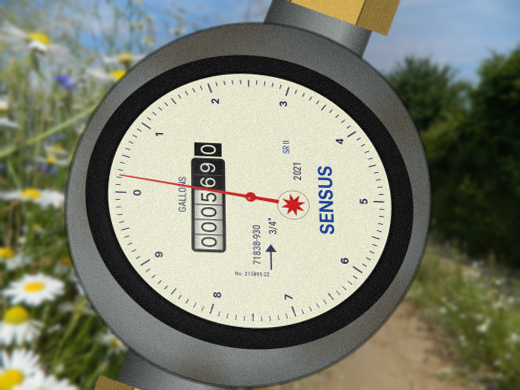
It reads 5690.2 gal
